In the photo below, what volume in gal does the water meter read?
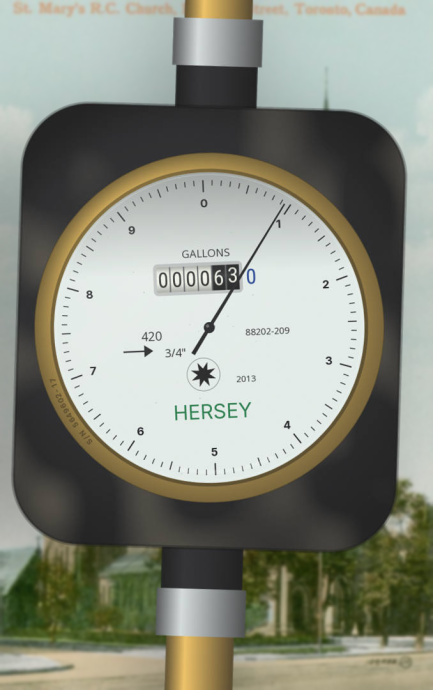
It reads 630.9 gal
